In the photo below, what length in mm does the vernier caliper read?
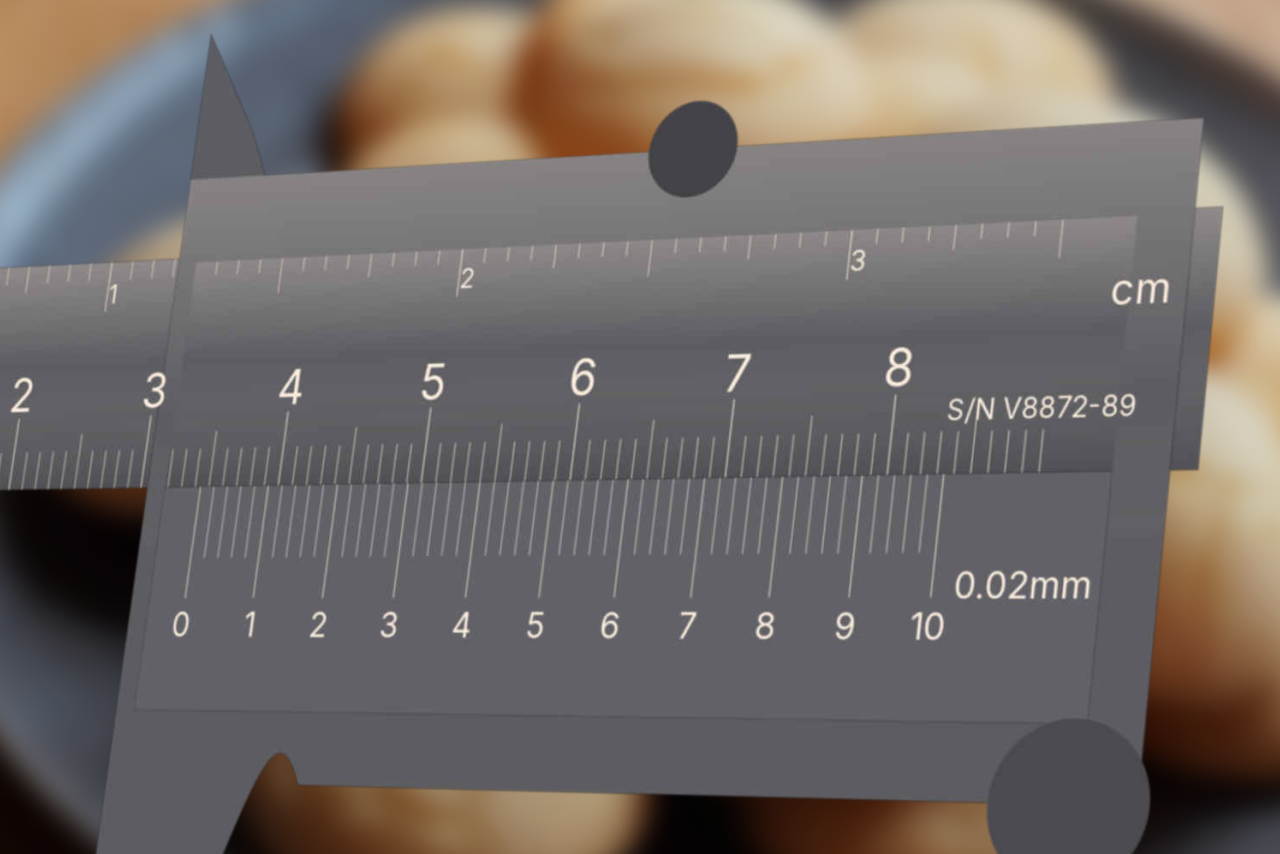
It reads 34.4 mm
